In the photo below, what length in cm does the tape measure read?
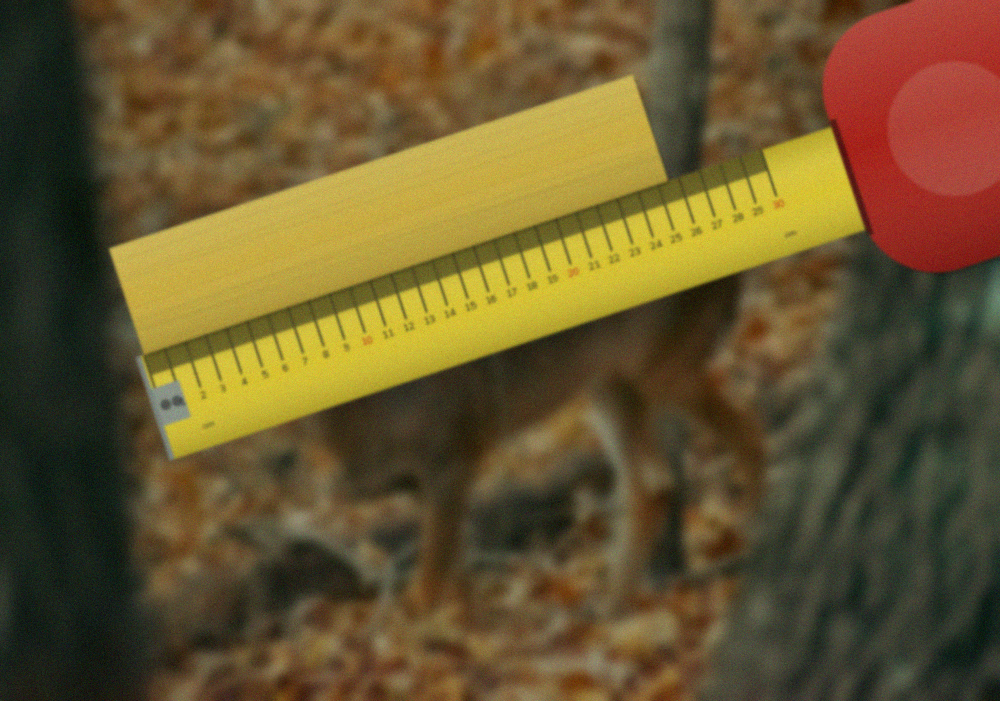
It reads 25.5 cm
